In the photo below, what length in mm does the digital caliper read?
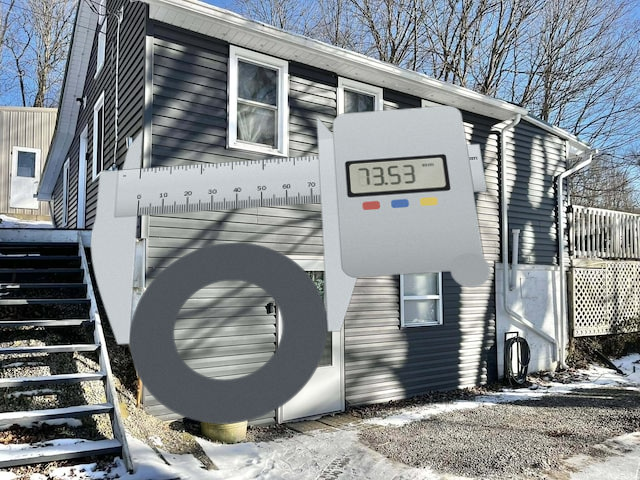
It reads 73.53 mm
